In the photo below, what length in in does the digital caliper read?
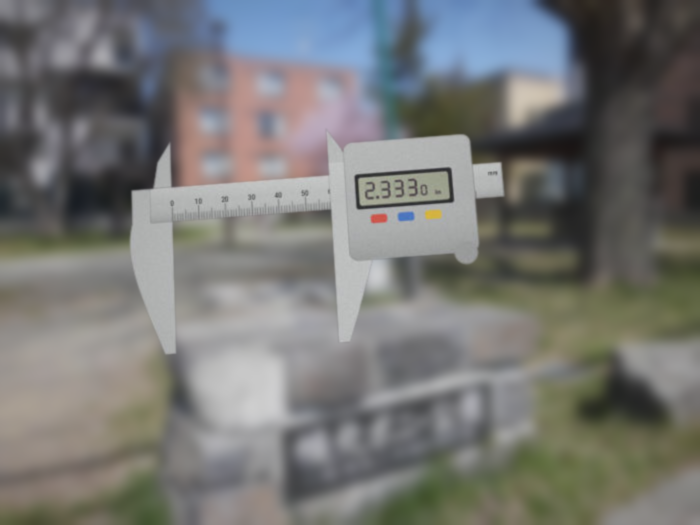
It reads 2.3330 in
